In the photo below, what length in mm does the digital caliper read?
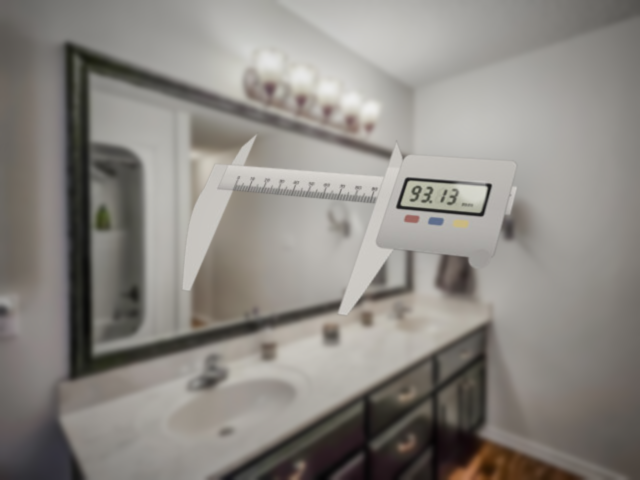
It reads 93.13 mm
